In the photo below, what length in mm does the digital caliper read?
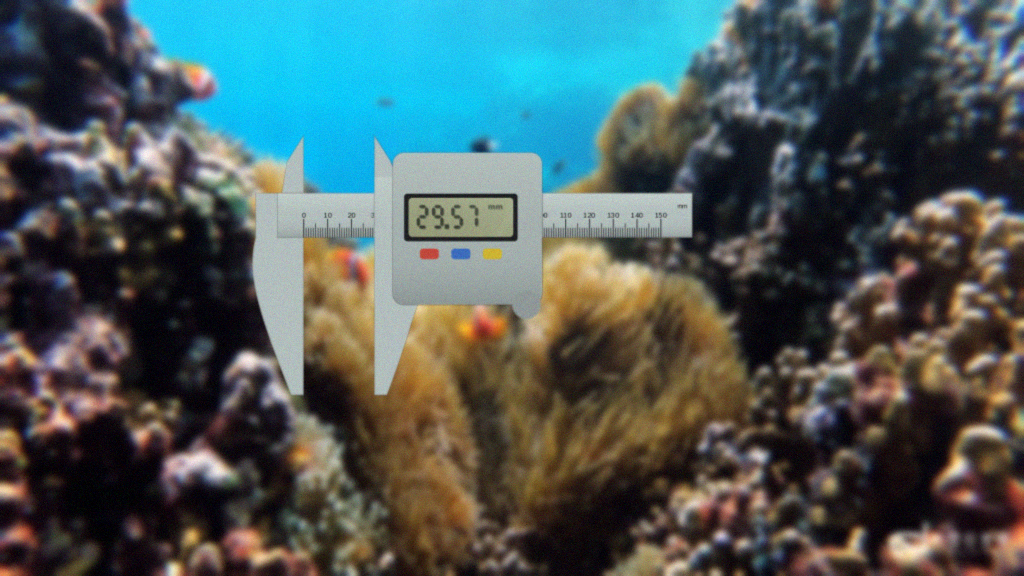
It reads 29.57 mm
